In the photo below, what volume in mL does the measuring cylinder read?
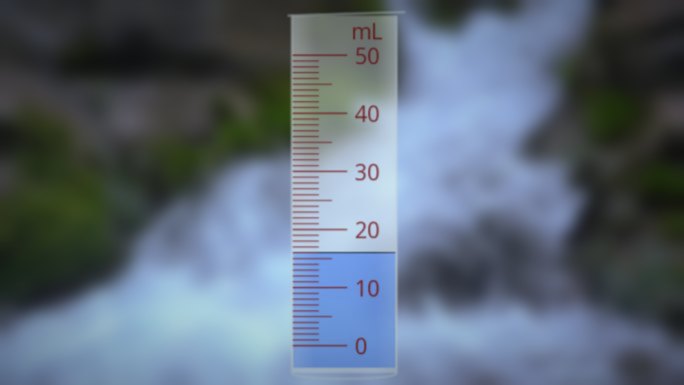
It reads 16 mL
